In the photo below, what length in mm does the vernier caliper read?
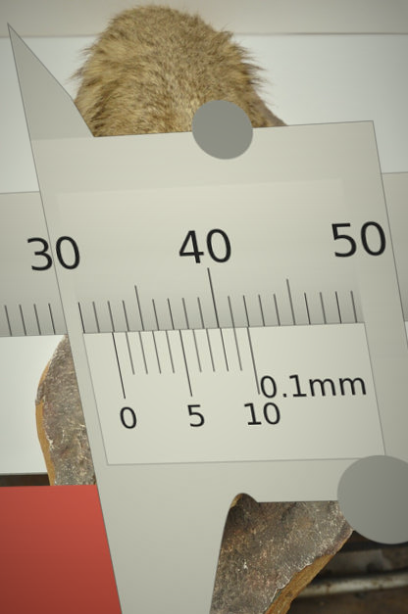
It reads 32.9 mm
